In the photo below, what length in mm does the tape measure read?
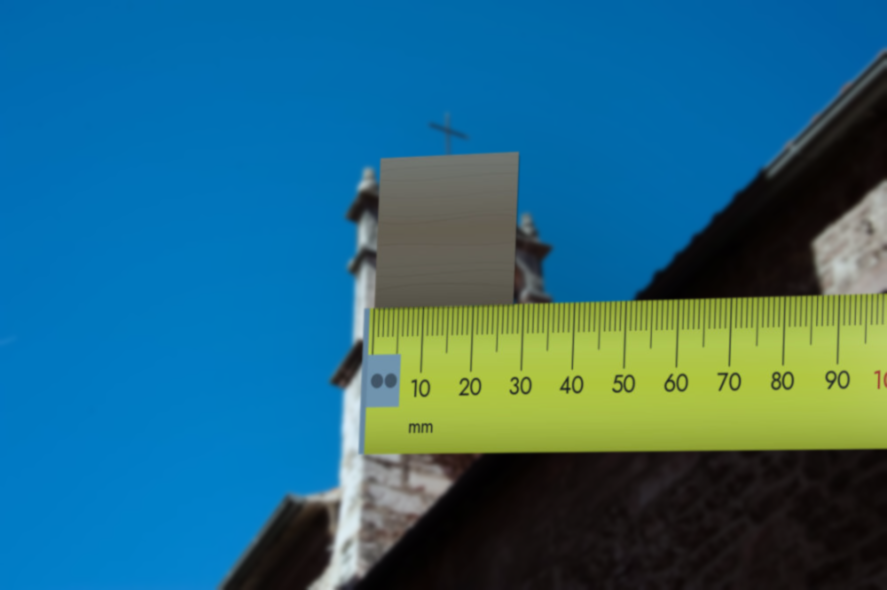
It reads 28 mm
